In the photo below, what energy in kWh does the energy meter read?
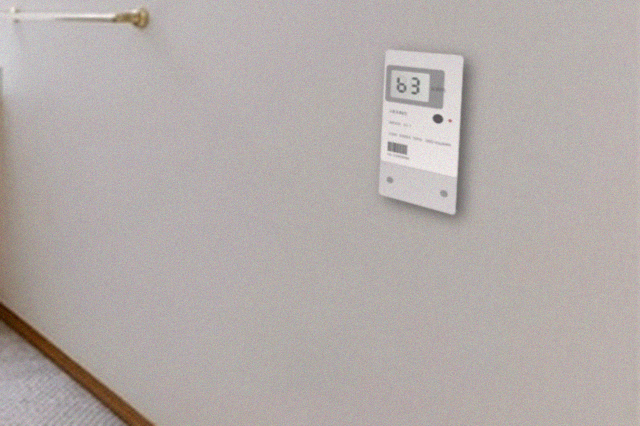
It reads 63 kWh
